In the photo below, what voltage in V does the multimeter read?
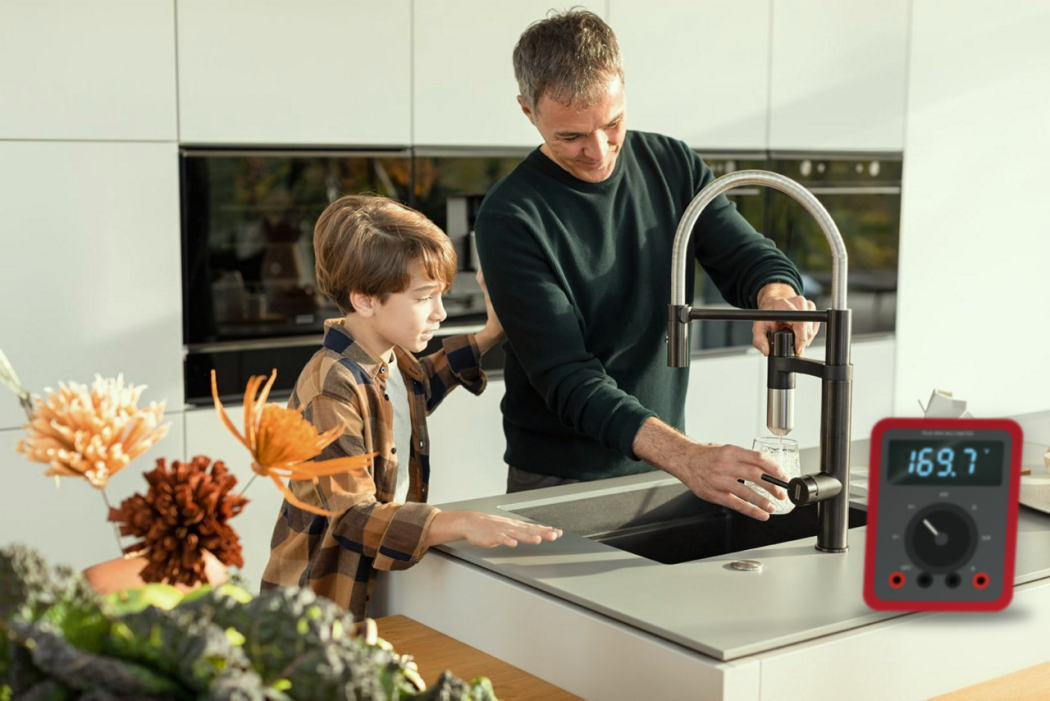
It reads 169.7 V
